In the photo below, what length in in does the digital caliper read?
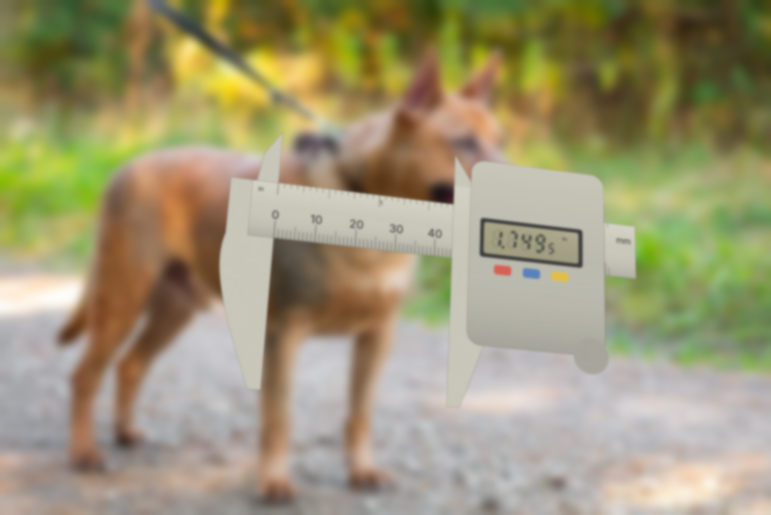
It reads 1.7495 in
